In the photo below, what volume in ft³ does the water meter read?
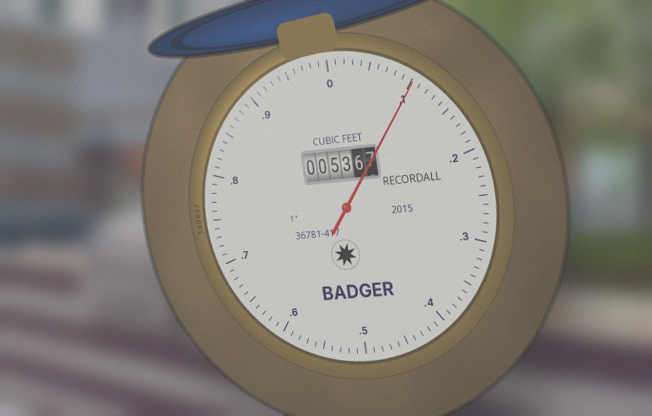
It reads 5367.10 ft³
